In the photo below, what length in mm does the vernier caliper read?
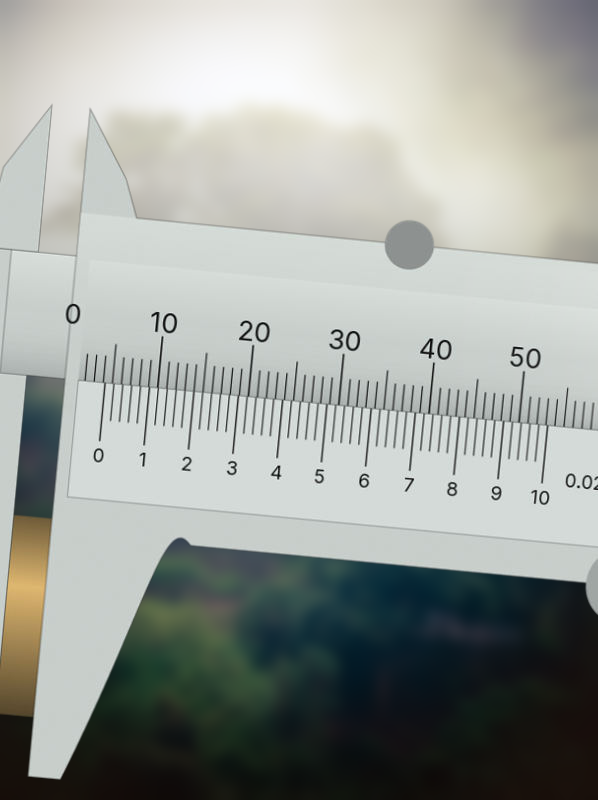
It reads 4.2 mm
